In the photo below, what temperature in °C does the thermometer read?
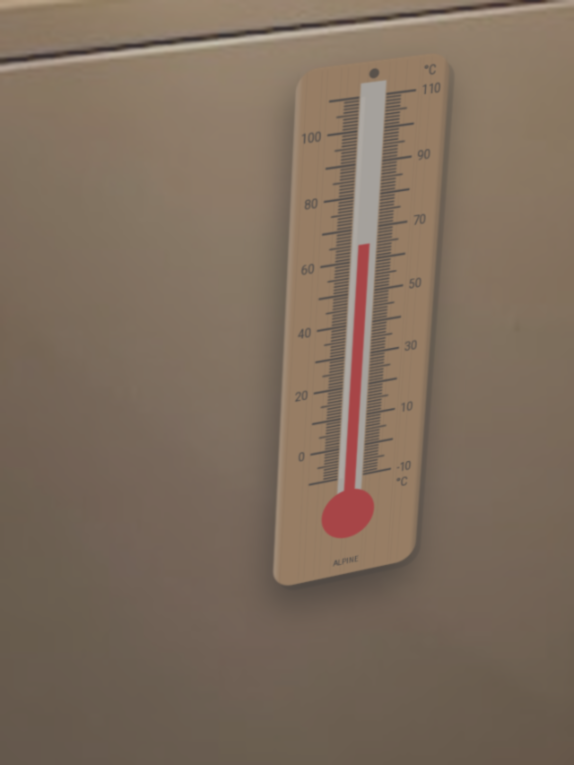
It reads 65 °C
